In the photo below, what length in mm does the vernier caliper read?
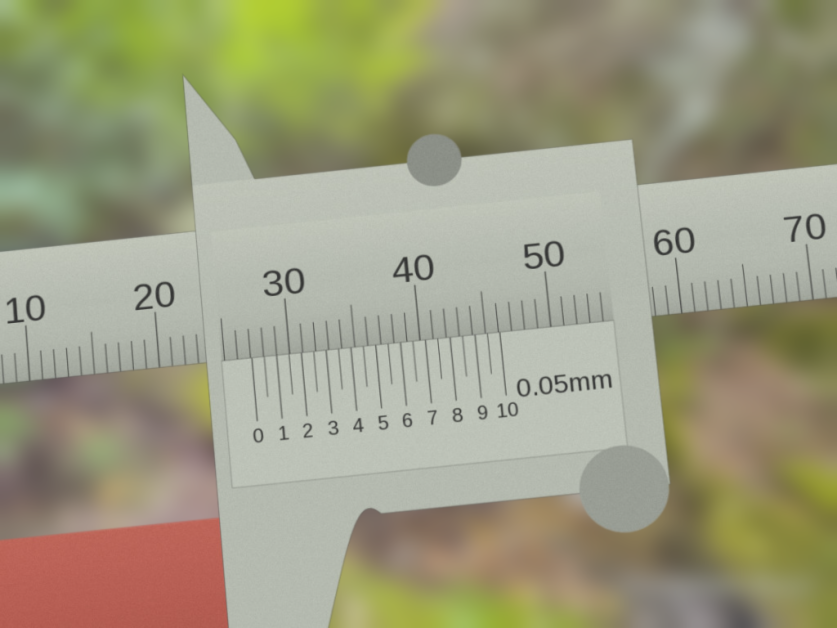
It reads 27.1 mm
